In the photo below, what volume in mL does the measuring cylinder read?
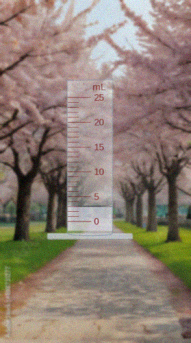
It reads 3 mL
